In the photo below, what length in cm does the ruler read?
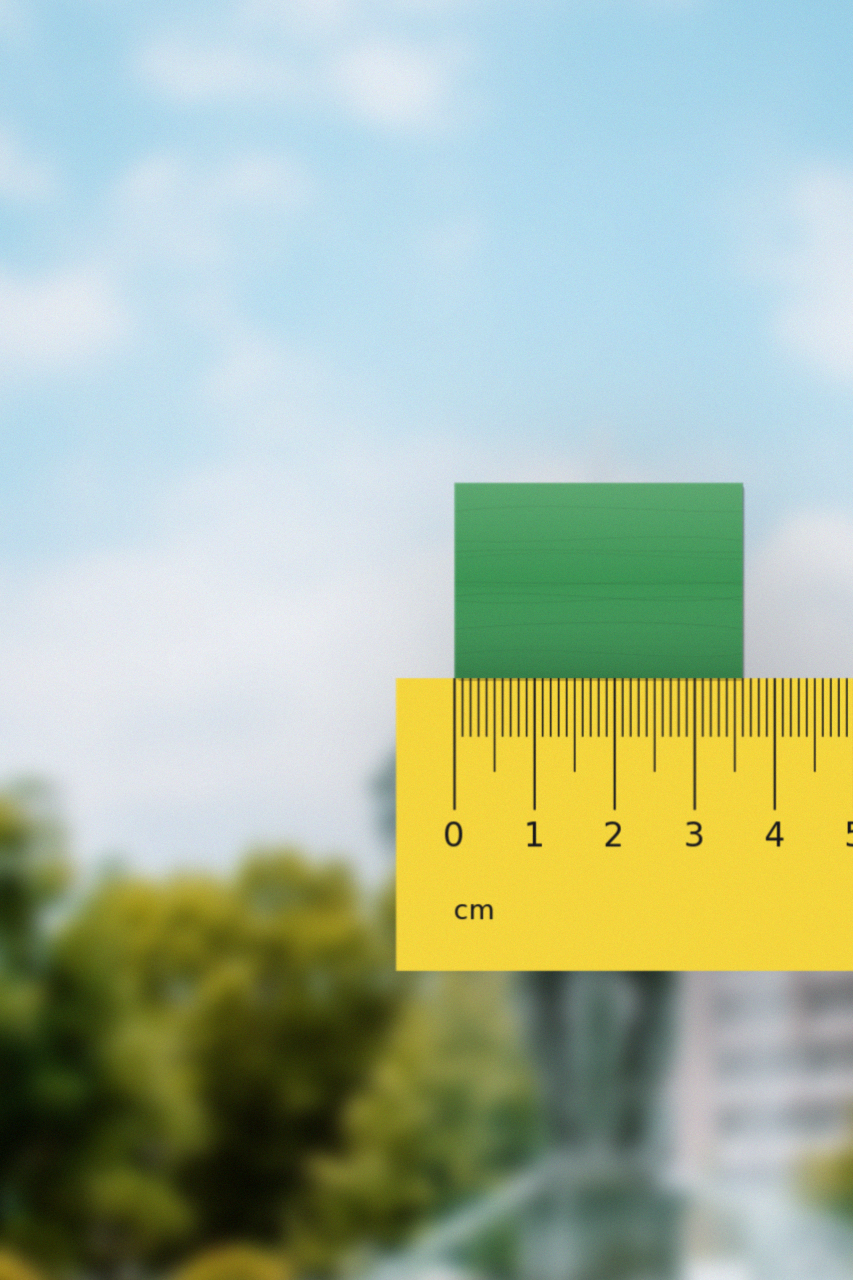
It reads 3.6 cm
